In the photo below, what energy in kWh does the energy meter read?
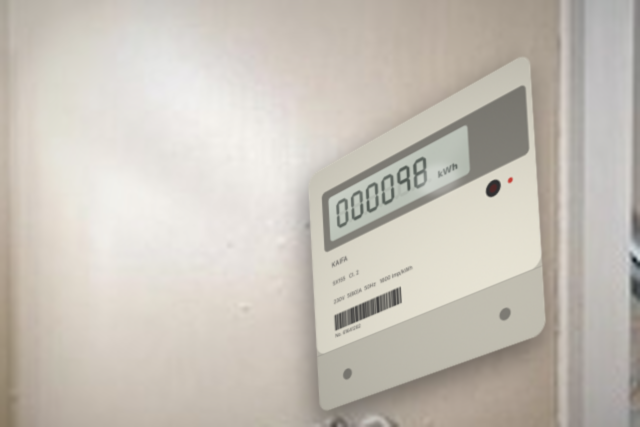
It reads 98 kWh
